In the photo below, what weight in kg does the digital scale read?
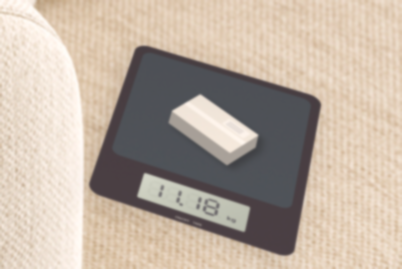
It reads 11.18 kg
